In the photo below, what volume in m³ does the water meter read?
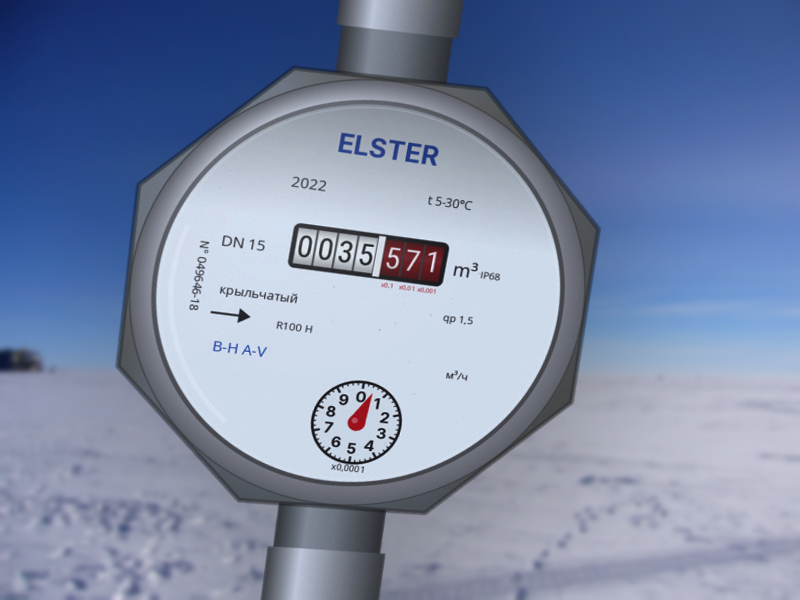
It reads 35.5710 m³
